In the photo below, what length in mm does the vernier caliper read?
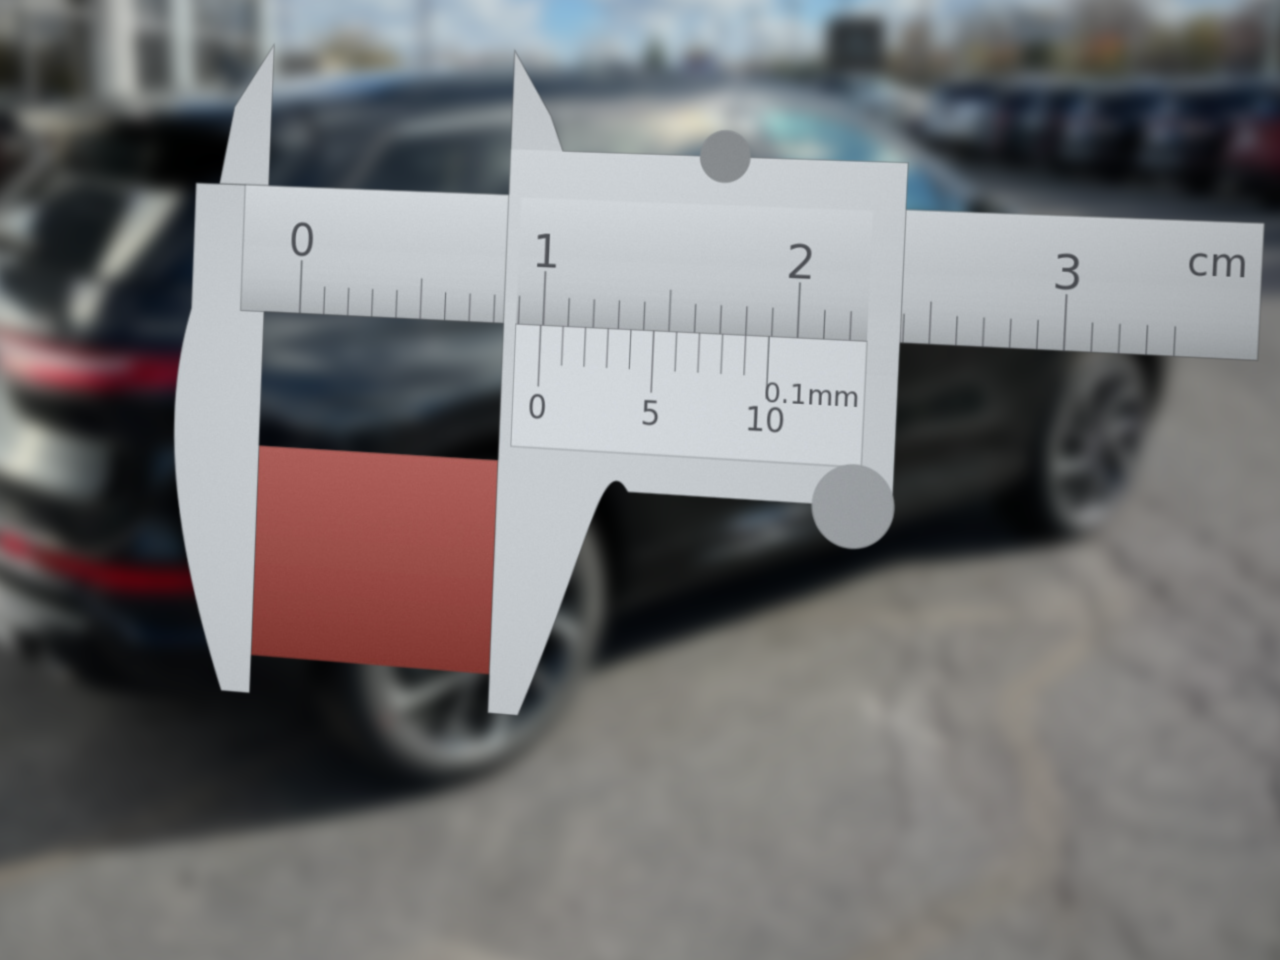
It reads 9.9 mm
